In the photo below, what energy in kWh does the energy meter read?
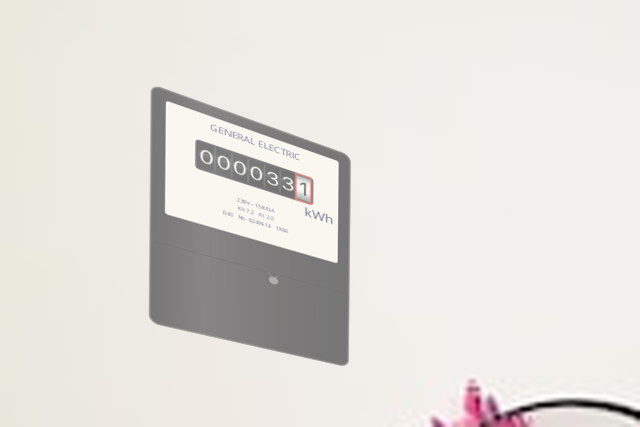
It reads 33.1 kWh
